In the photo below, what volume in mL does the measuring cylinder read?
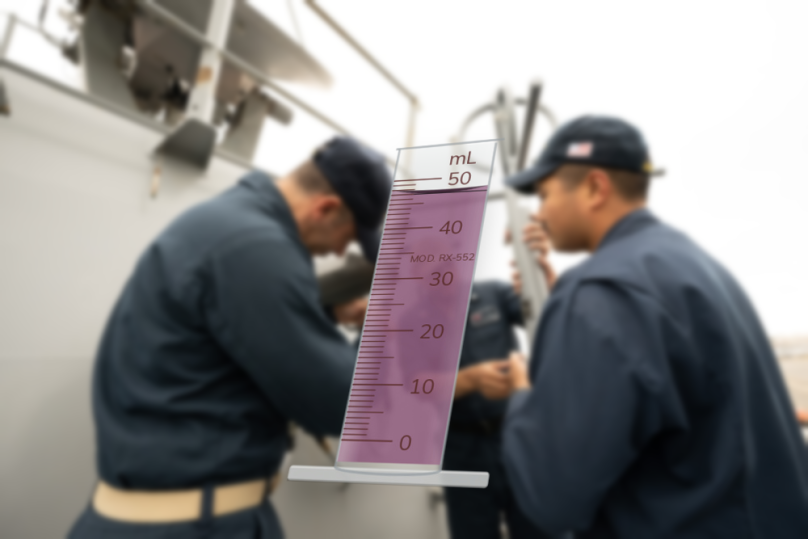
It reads 47 mL
